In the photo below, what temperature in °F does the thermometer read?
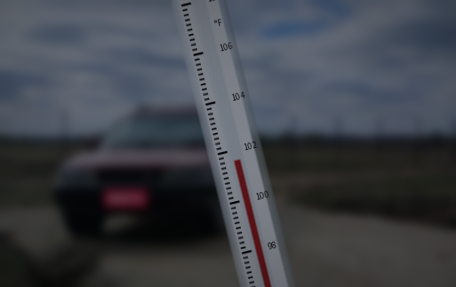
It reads 101.6 °F
